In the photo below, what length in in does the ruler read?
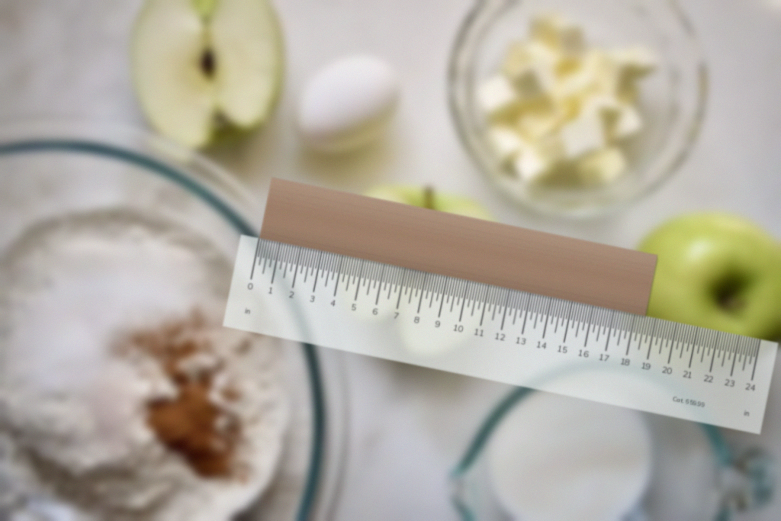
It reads 18.5 in
